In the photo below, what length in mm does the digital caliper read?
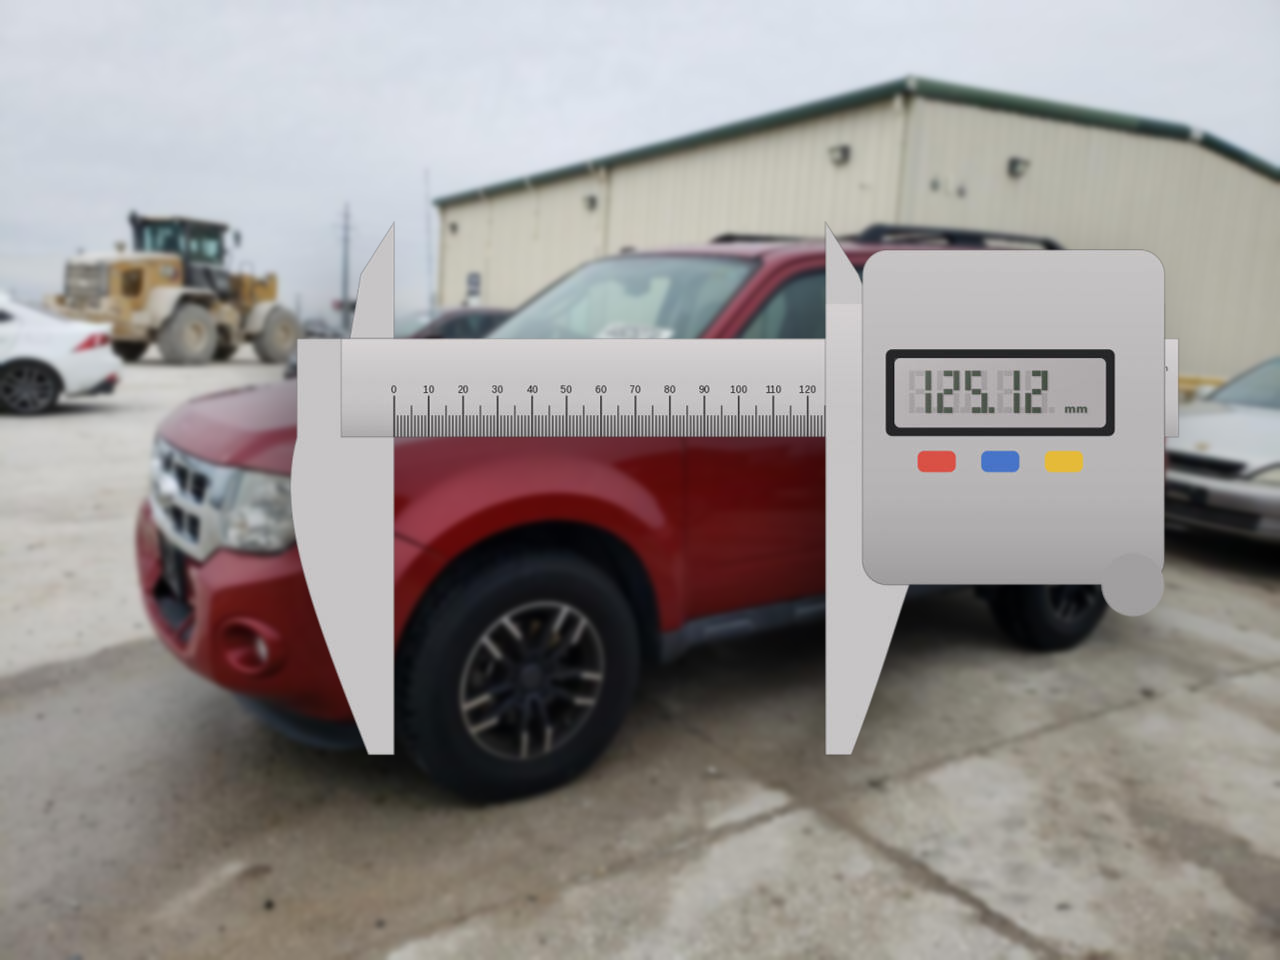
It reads 125.12 mm
